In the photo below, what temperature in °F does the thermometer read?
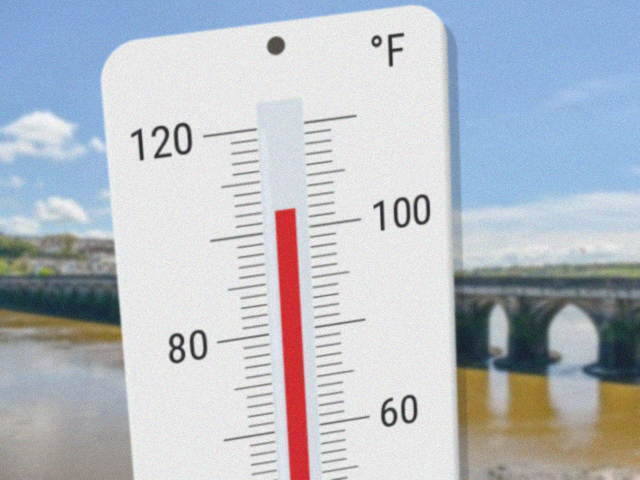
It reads 104 °F
